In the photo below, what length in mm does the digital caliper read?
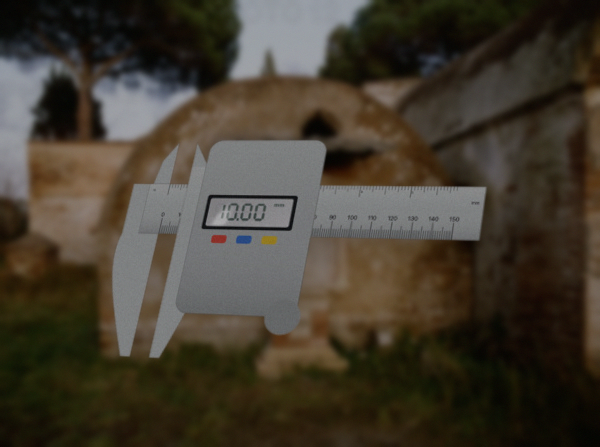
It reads 10.00 mm
